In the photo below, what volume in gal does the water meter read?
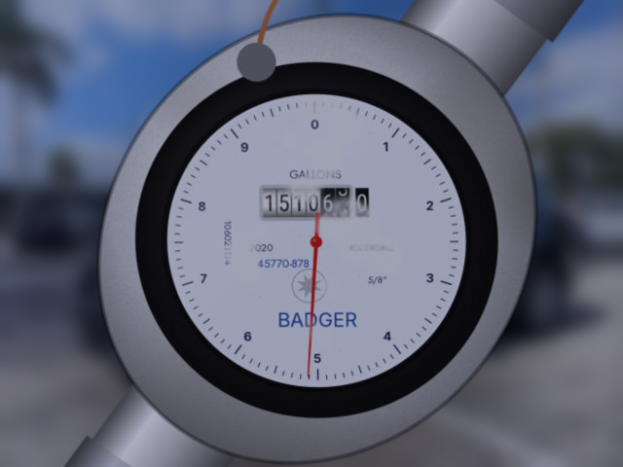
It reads 1510635.1 gal
